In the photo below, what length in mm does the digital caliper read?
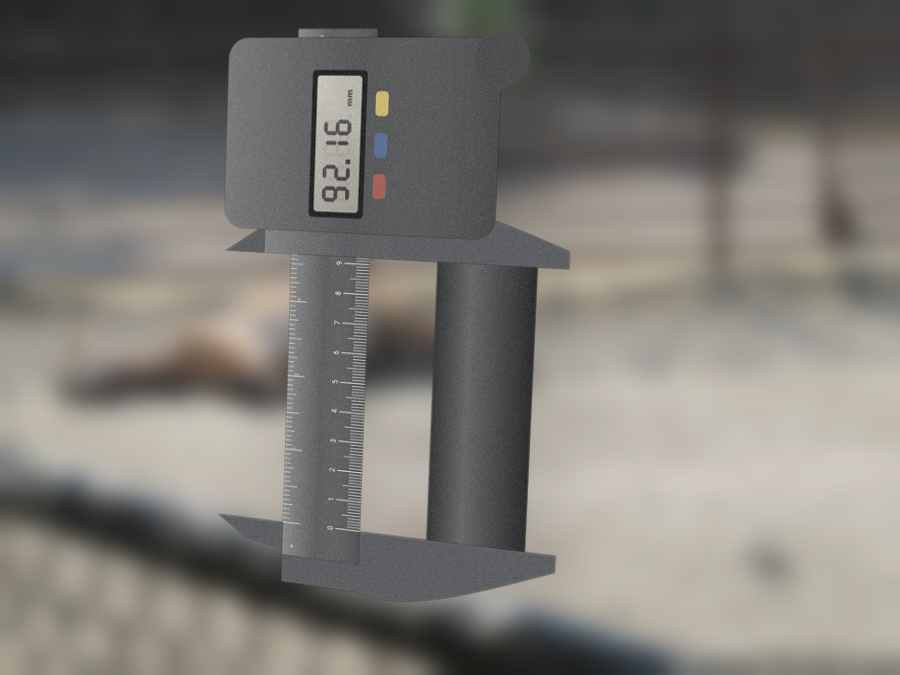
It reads 92.16 mm
